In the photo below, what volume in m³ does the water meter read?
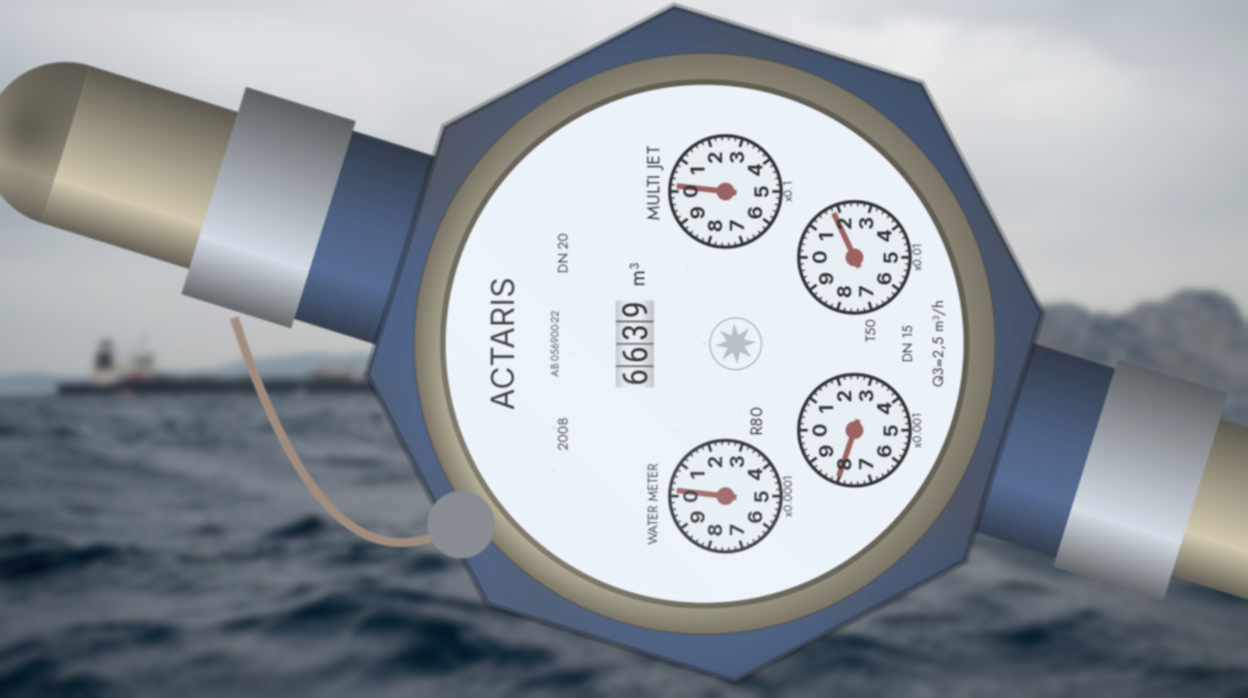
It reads 6639.0180 m³
